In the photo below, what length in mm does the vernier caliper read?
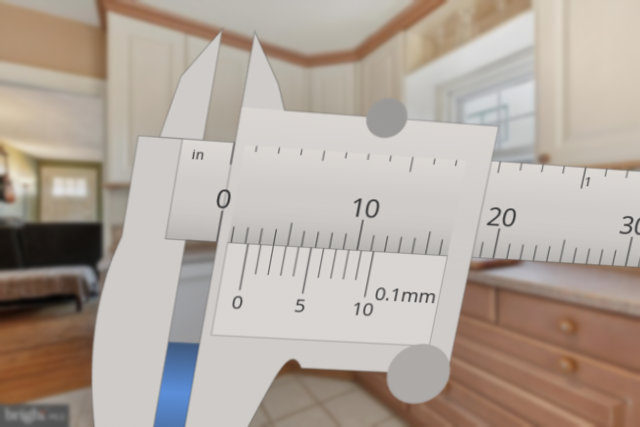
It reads 2.2 mm
